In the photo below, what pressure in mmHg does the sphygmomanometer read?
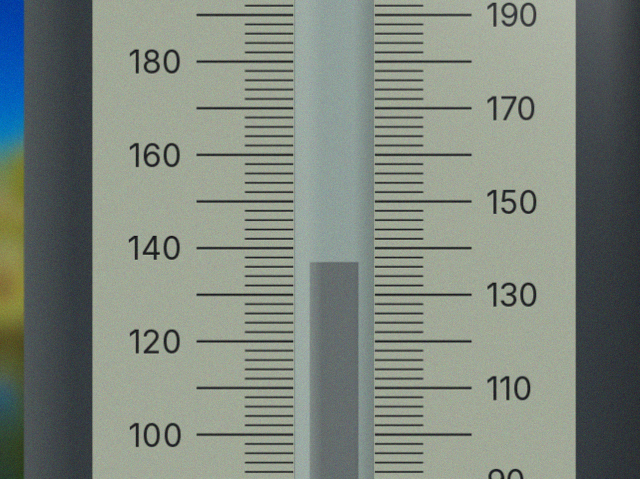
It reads 137 mmHg
